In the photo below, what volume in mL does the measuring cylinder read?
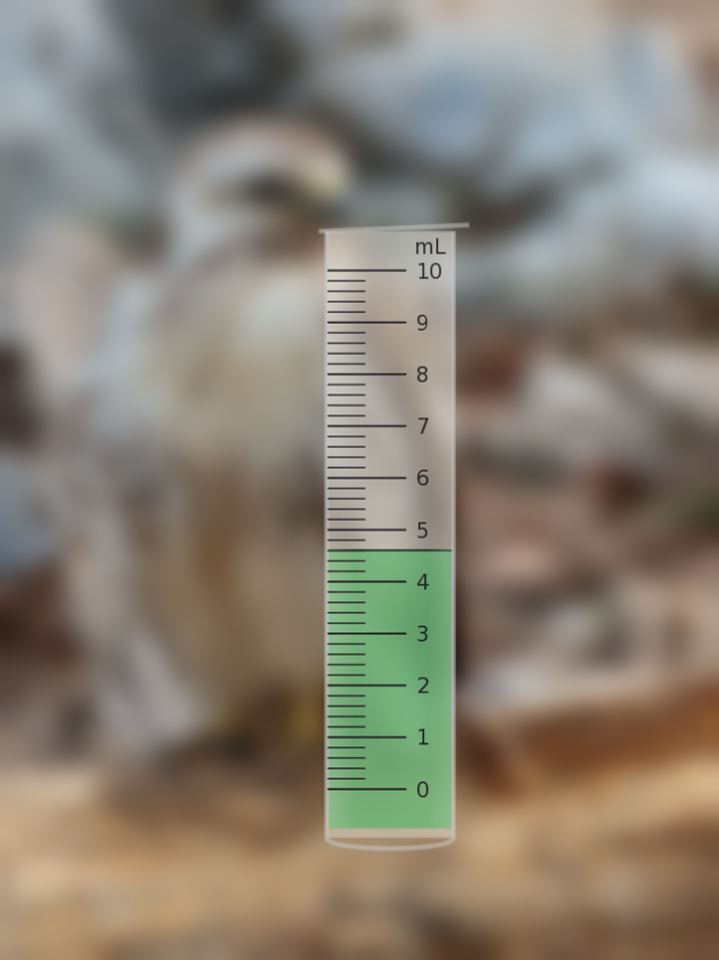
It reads 4.6 mL
